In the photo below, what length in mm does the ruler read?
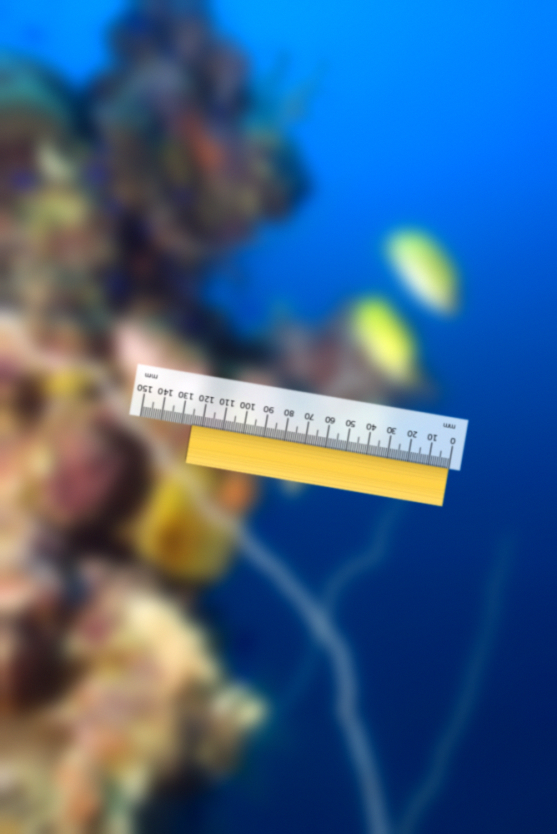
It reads 125 mm
